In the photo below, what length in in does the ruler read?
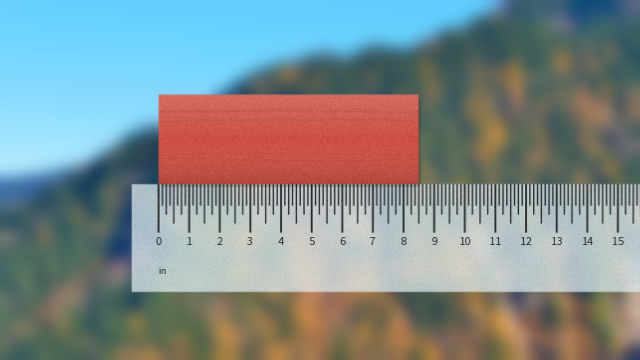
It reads 8.5 in
